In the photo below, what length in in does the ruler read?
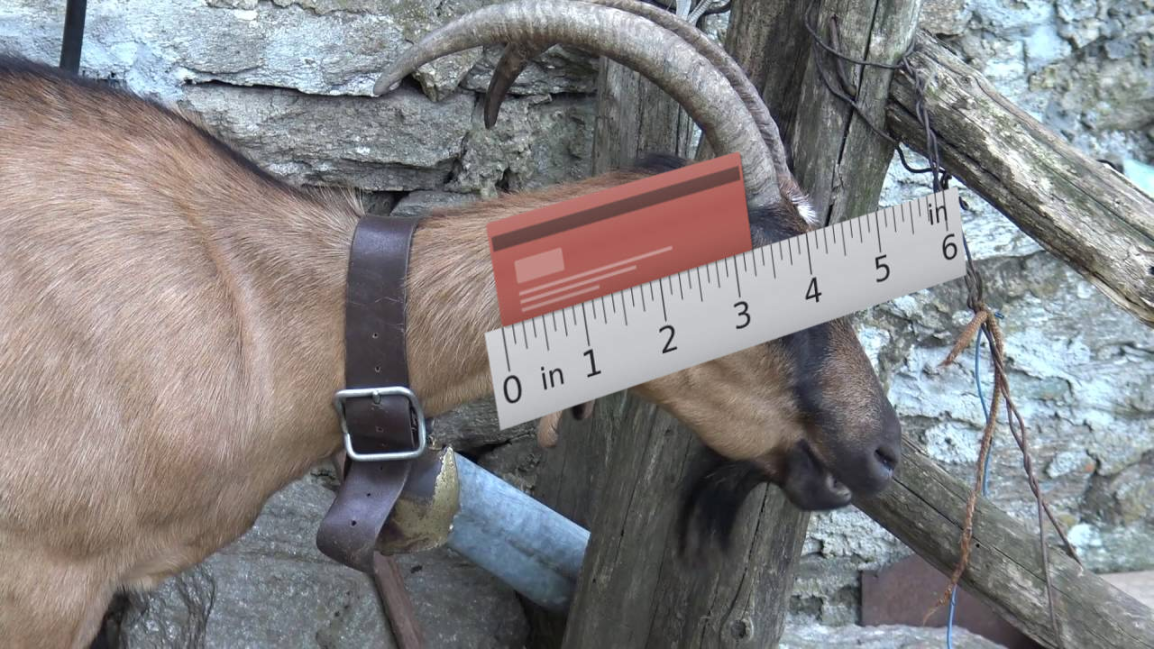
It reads 3.25 in
